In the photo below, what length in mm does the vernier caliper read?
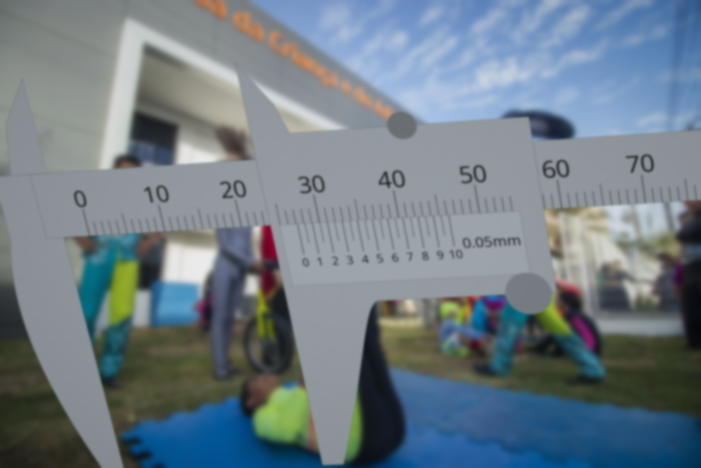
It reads 27.2 mm
